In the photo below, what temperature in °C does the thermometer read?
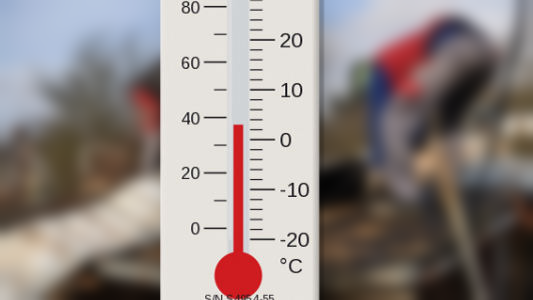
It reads 3 °C
